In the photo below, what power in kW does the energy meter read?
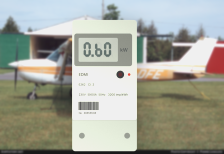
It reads 0.60 kW
